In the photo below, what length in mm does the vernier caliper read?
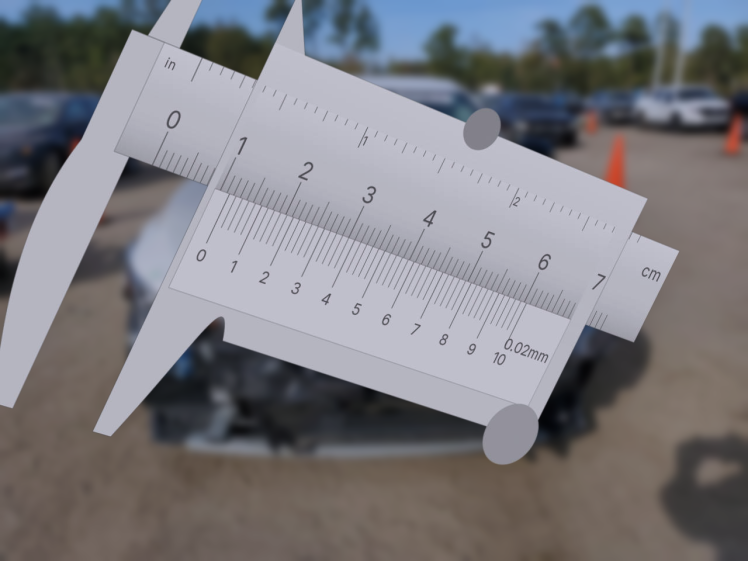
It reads 11.4 mm
